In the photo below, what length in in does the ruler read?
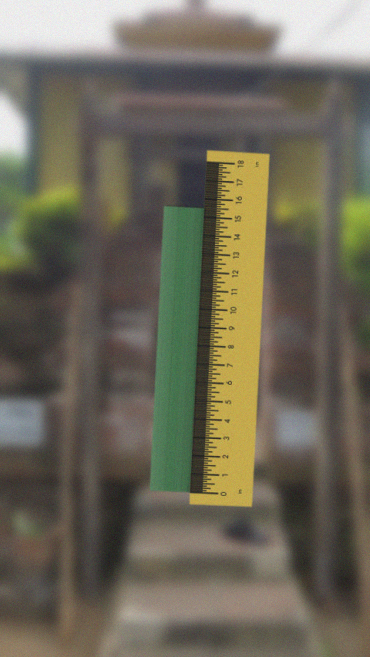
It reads 15.5 in
